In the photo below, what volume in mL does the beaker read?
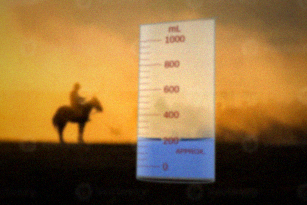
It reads 200 mL
